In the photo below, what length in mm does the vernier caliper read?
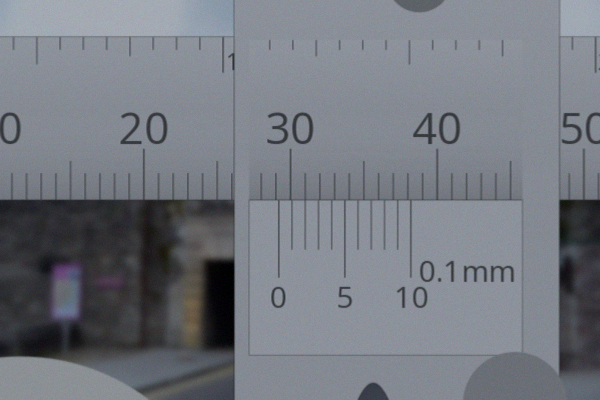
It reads 29.2 mm
